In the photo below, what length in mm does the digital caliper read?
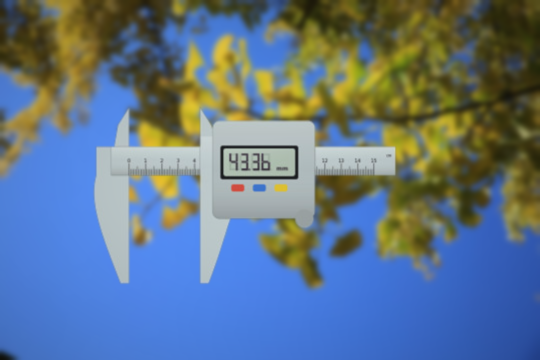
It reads 43.36 mm
